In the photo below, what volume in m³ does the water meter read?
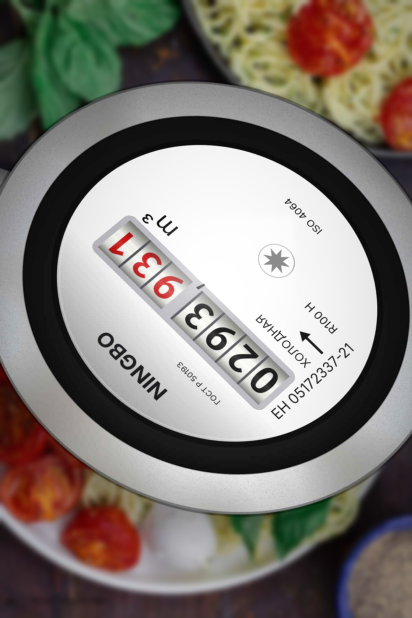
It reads 293.931 m³
